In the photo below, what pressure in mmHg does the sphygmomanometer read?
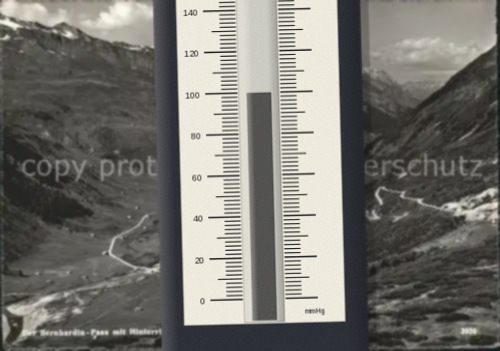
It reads 100 mmHg
